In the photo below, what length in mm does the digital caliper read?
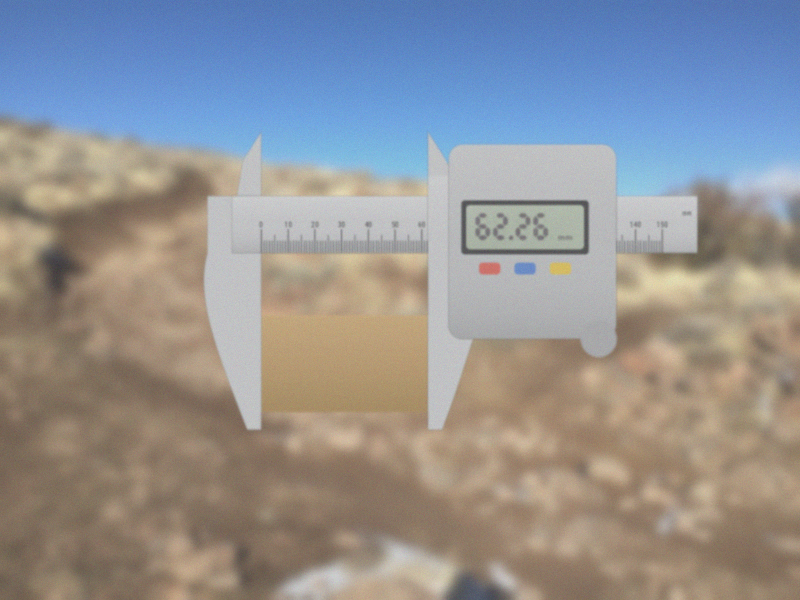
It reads 62.26 mm
